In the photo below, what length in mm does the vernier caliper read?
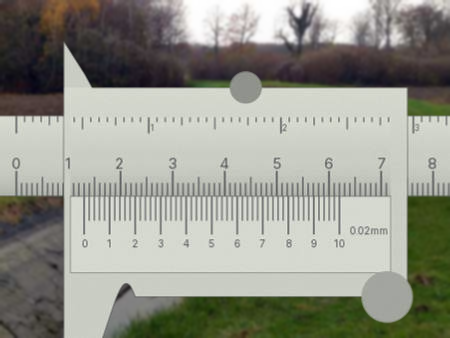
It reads 13.0 mm
